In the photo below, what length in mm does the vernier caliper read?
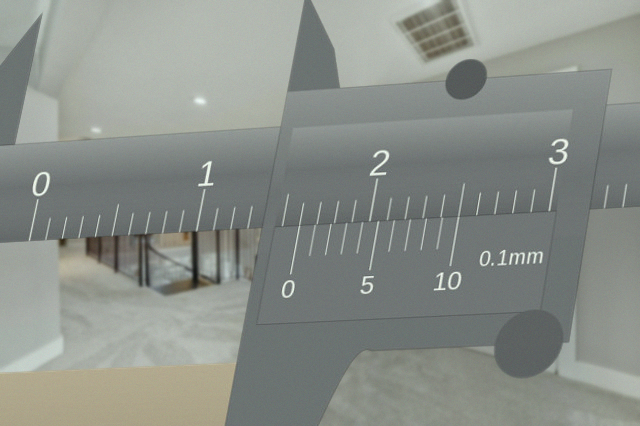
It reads 16.0 mm
